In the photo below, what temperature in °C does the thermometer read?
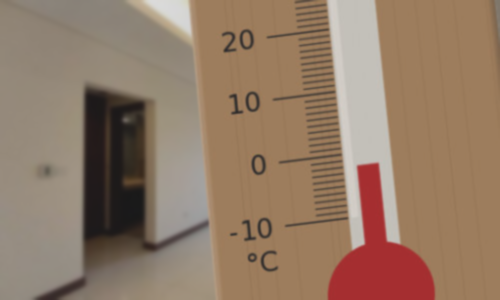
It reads -2 °C
